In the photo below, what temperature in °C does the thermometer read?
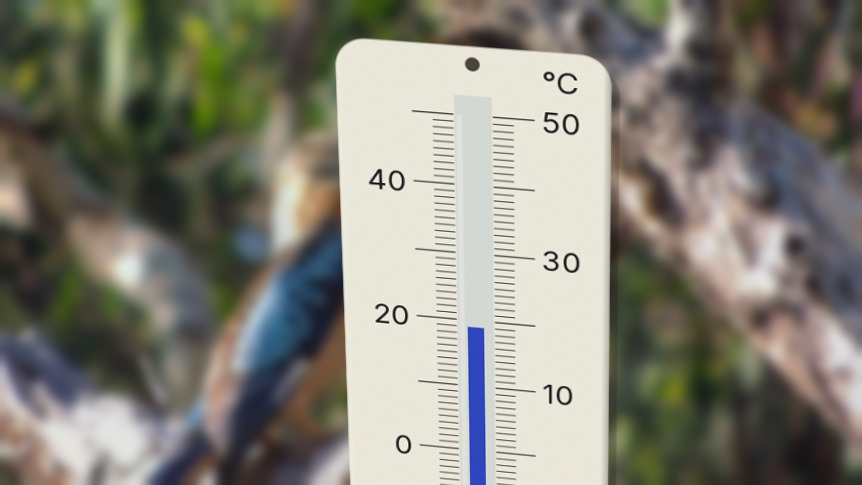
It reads 19 °C
